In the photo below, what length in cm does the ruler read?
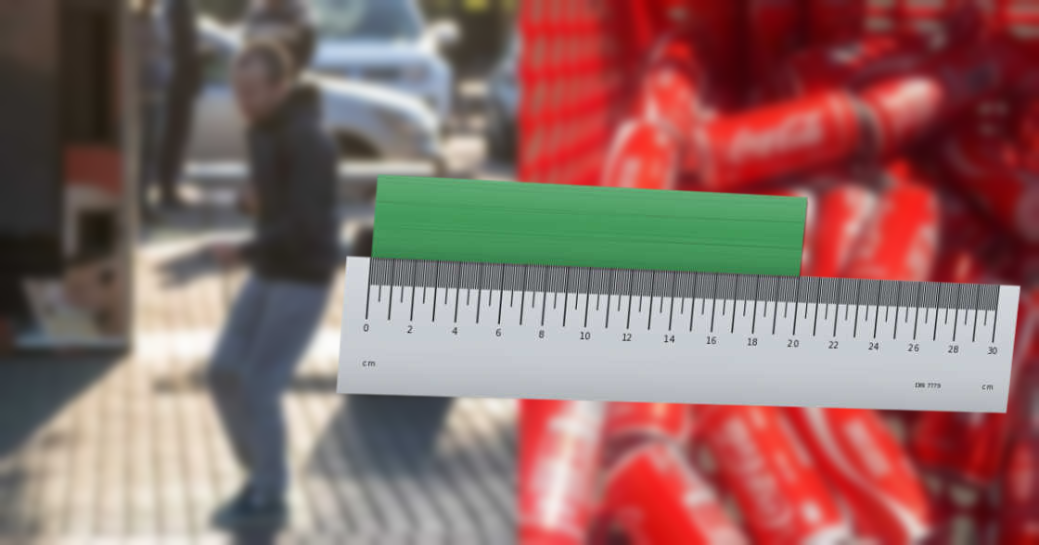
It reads 20 cm
